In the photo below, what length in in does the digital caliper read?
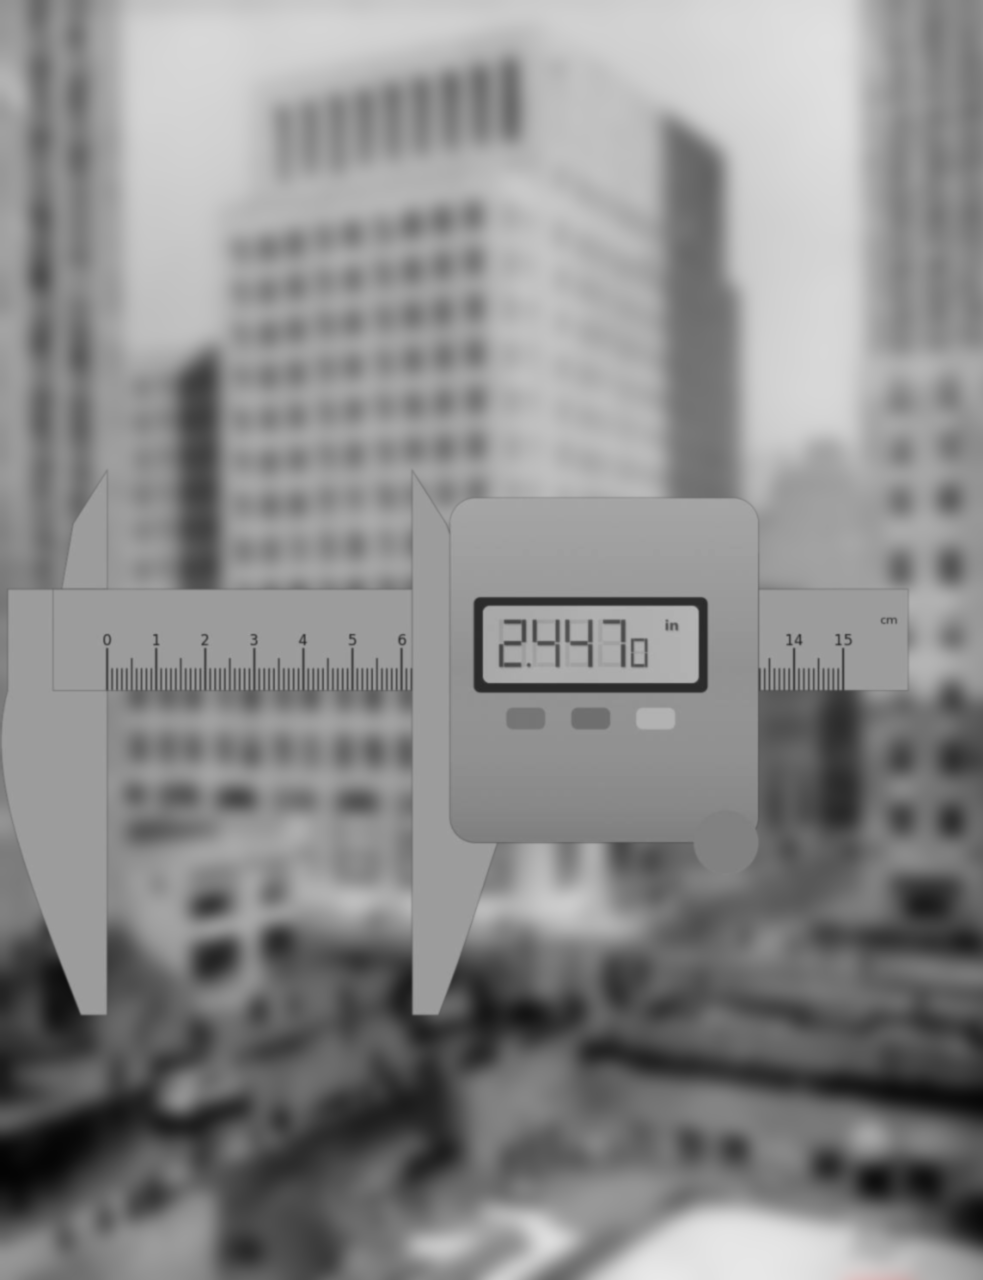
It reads 2.4470 in
